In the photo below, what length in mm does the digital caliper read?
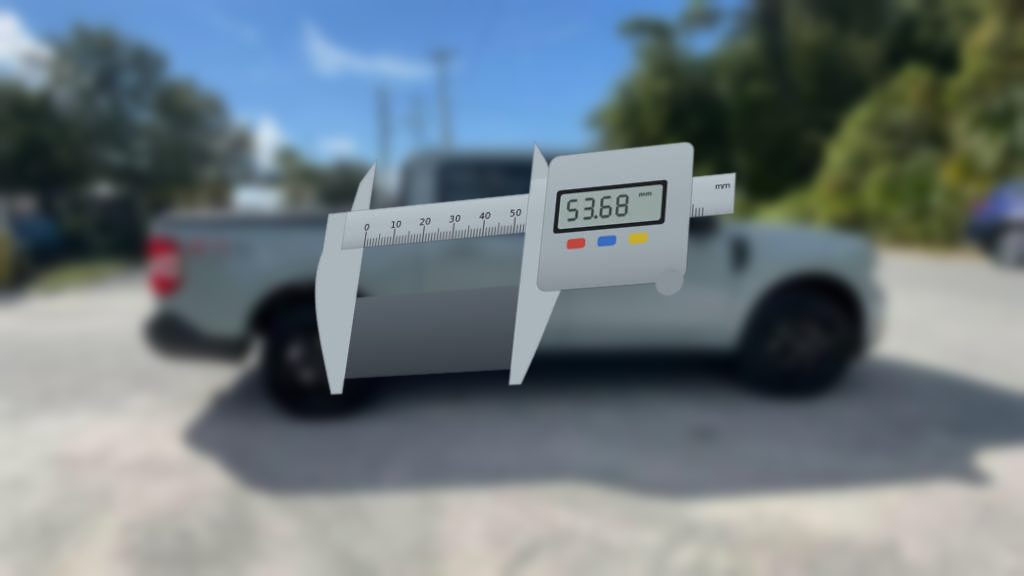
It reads 53.68 mm
